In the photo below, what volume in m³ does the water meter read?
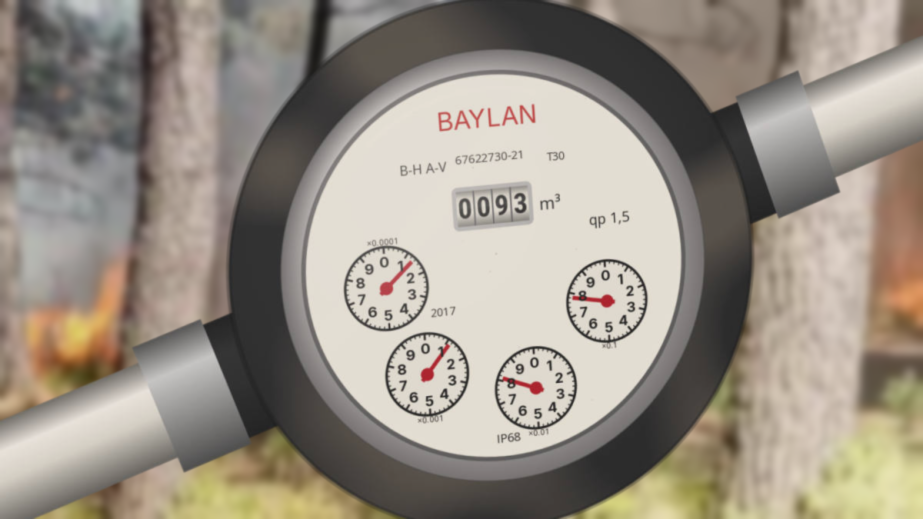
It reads 93.7811 m³
